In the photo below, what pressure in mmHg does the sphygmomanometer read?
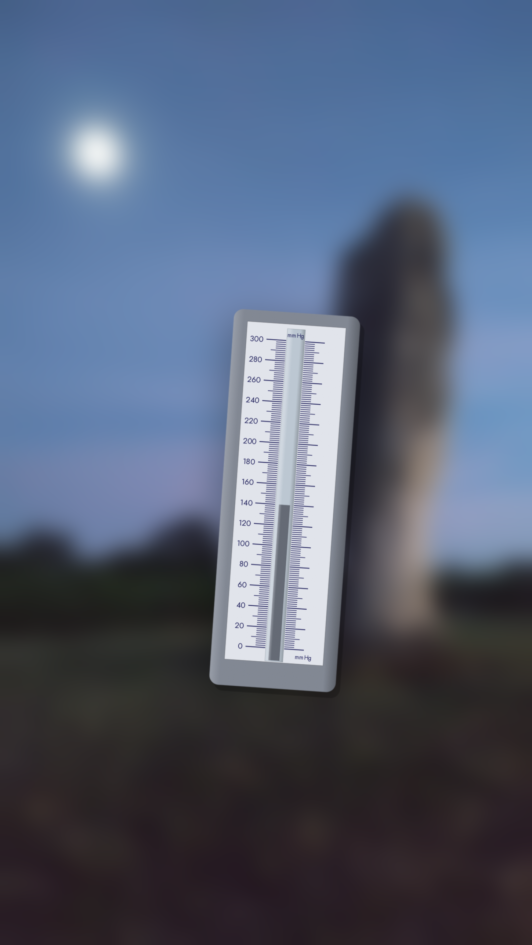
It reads 140 mmHg
